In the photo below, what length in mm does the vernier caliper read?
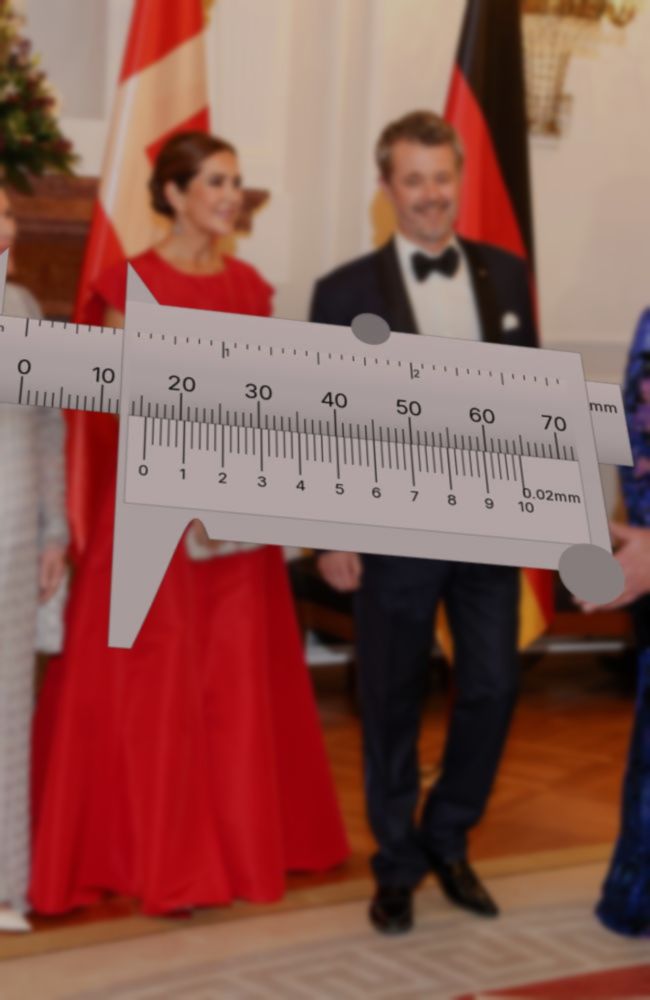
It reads 15.6 mm
